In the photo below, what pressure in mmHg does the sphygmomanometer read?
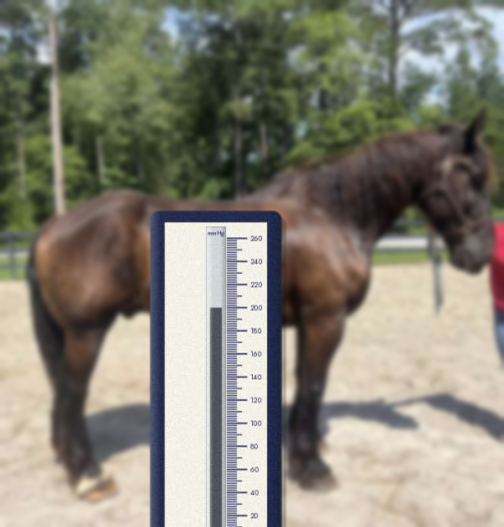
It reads 200 mmHg
